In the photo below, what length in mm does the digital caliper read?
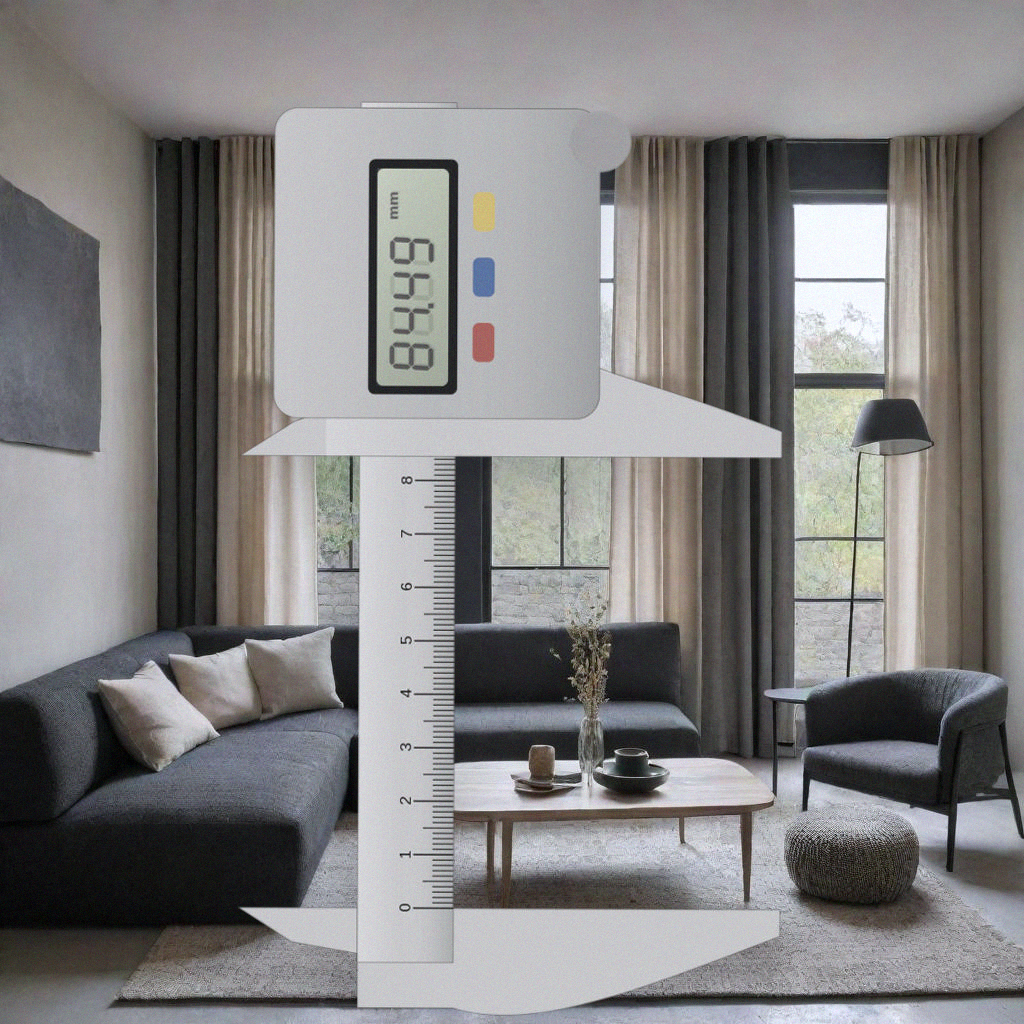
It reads 84.49 mm
